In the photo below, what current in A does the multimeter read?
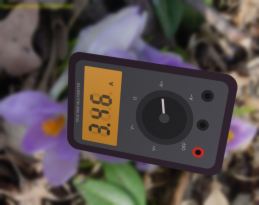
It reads 3.46 A
